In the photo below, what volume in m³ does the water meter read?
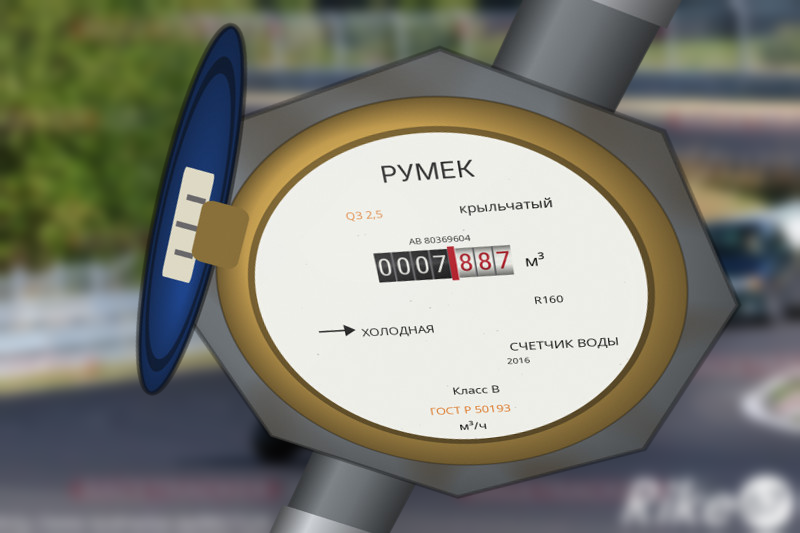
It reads 7.887 m³
